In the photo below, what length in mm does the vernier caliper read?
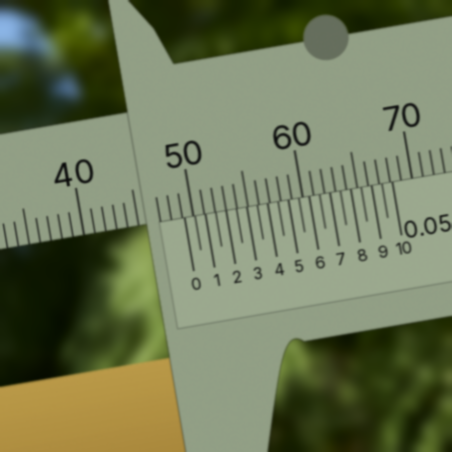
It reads 49.2 mm
